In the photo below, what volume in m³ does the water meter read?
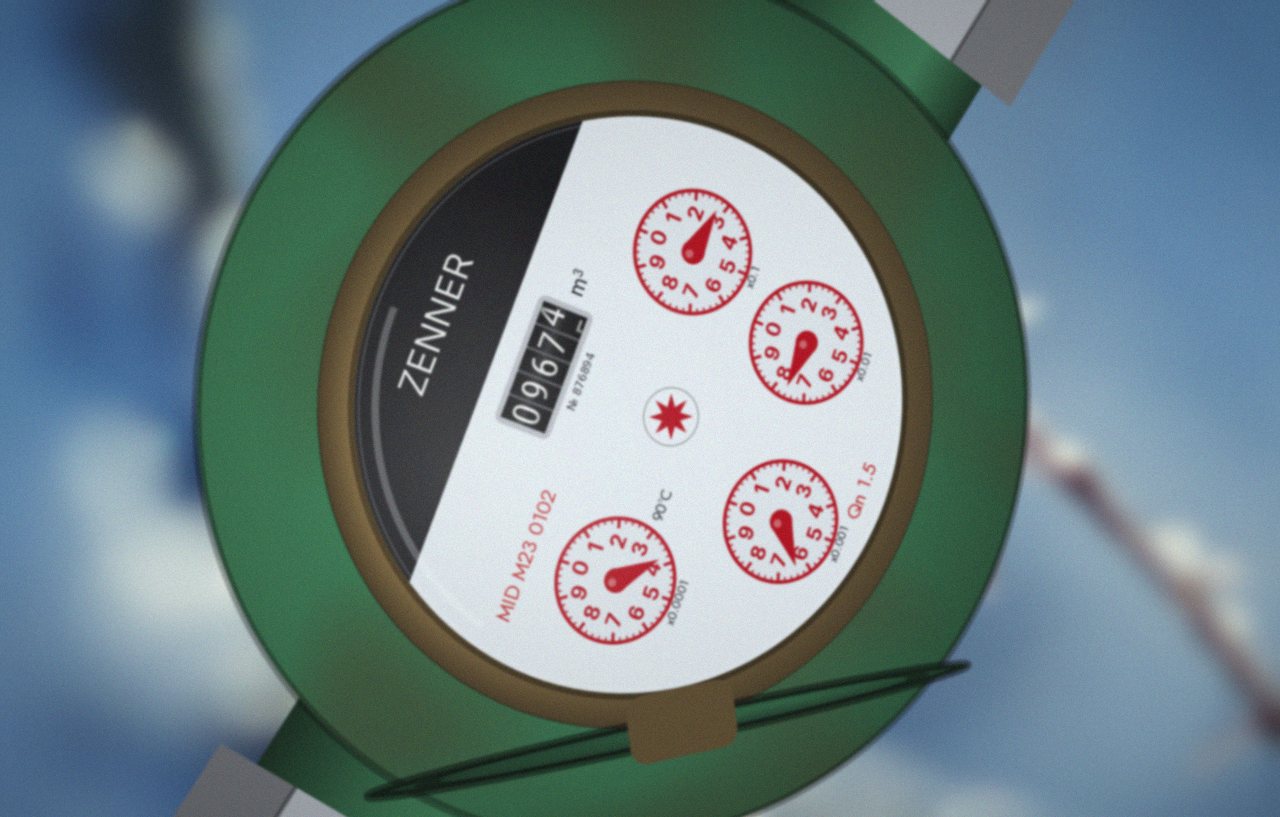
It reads 9674.2763 m³
